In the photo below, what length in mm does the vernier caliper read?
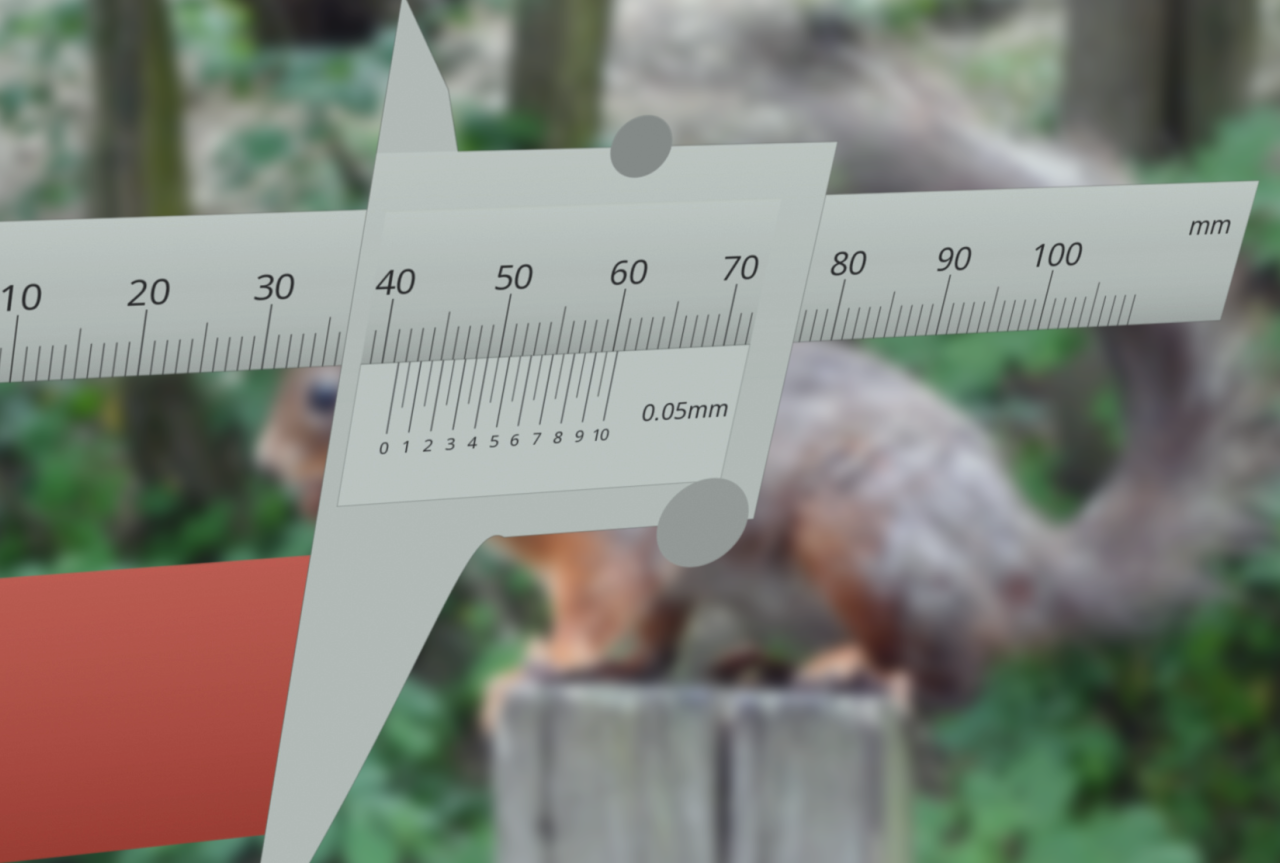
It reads 41.4 mm
